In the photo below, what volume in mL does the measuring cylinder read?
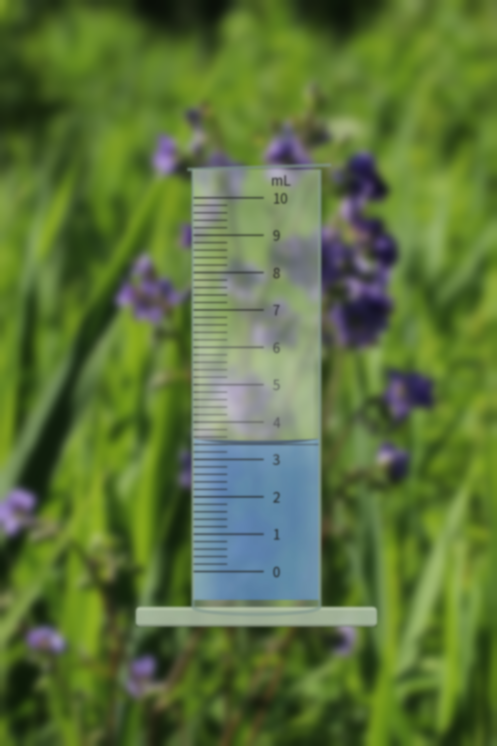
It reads 3.4 mL
